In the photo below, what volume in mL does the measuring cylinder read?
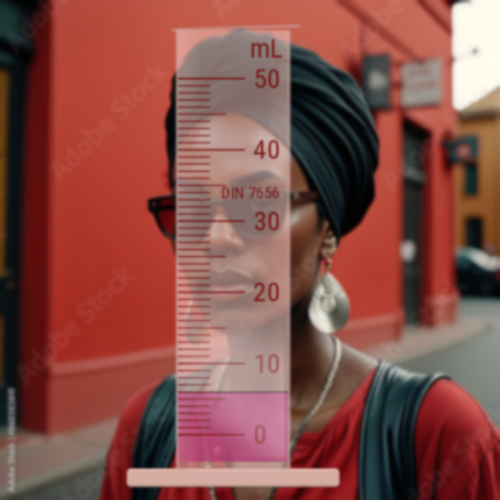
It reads 6 mL
